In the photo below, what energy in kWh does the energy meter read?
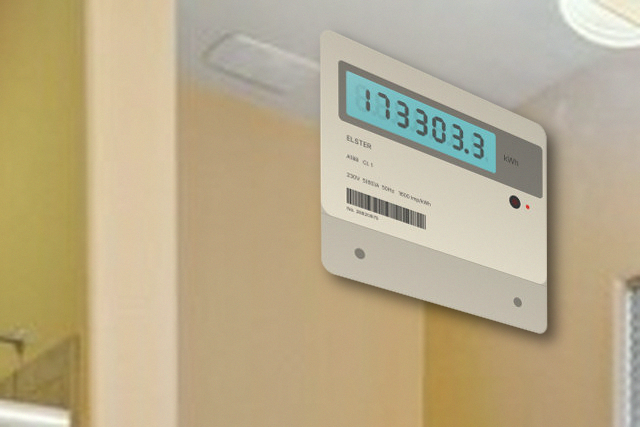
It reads 173303.3 kWh
